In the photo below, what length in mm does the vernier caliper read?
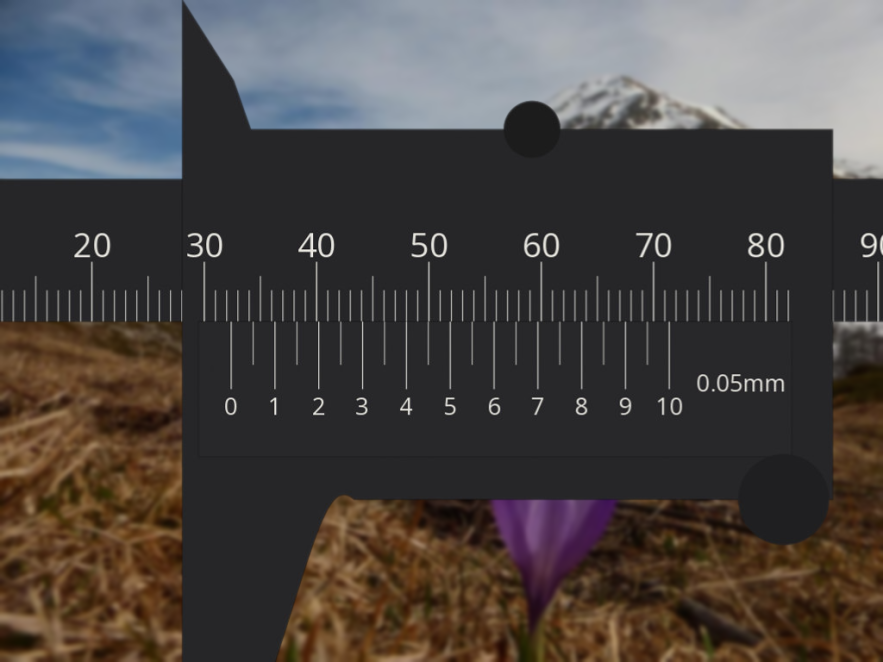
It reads 32.4 mm
